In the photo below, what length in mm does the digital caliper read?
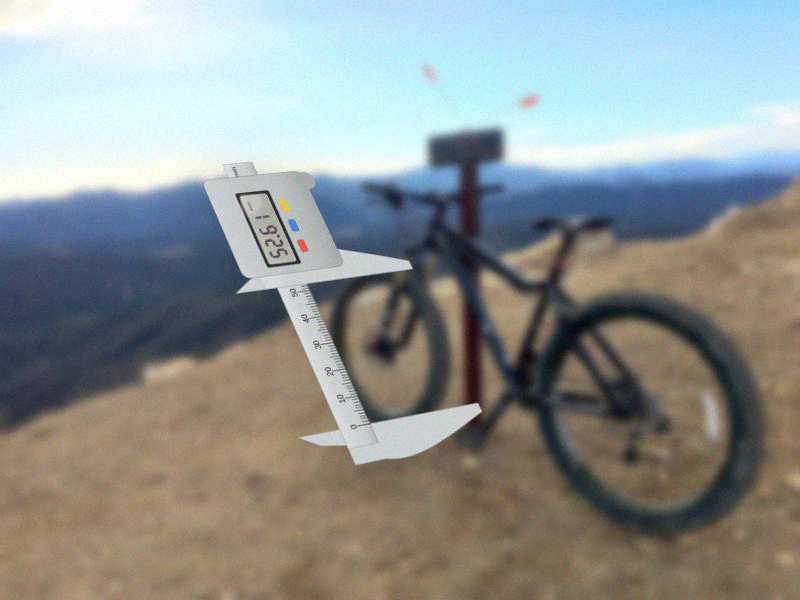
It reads 52.61 mm
